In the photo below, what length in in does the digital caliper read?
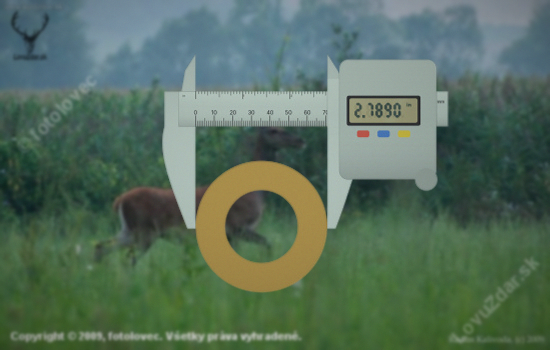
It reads 2.7890 in
